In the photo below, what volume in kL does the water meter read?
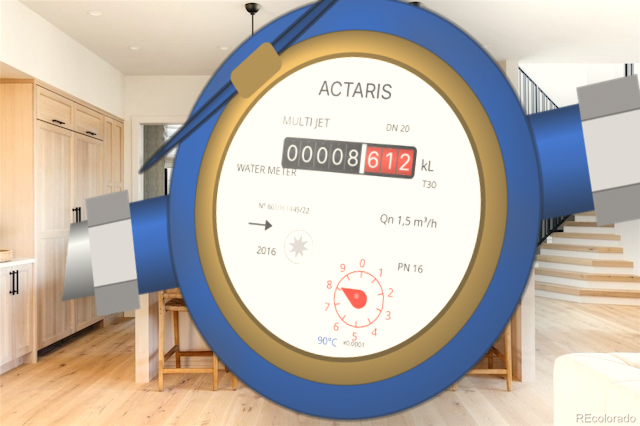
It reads 8.6128 kL
